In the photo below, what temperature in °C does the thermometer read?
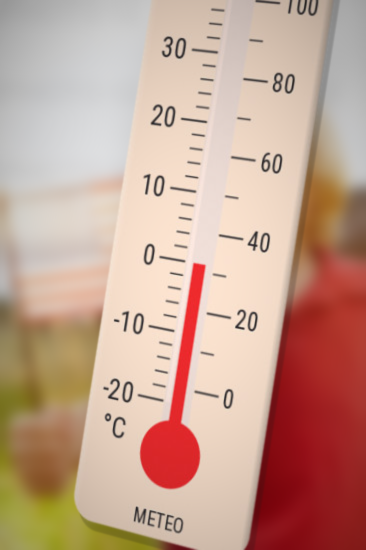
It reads 0 °C
